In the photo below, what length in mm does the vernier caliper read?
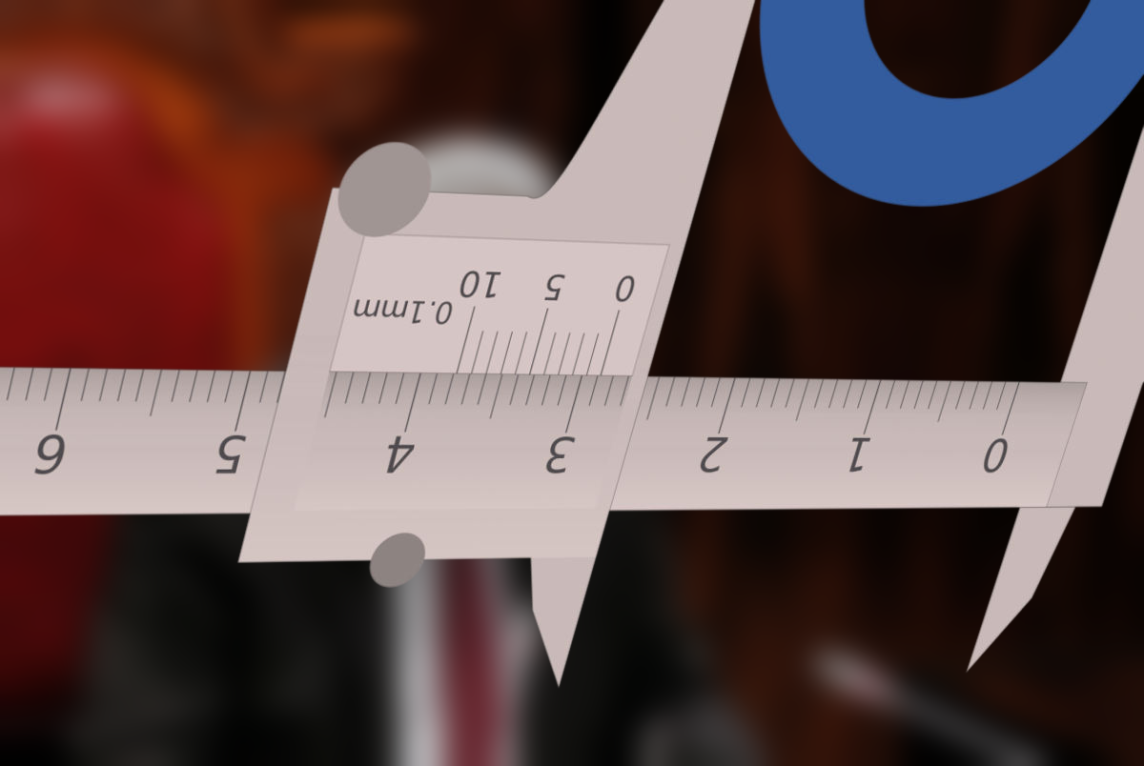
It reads 28.8 mm
